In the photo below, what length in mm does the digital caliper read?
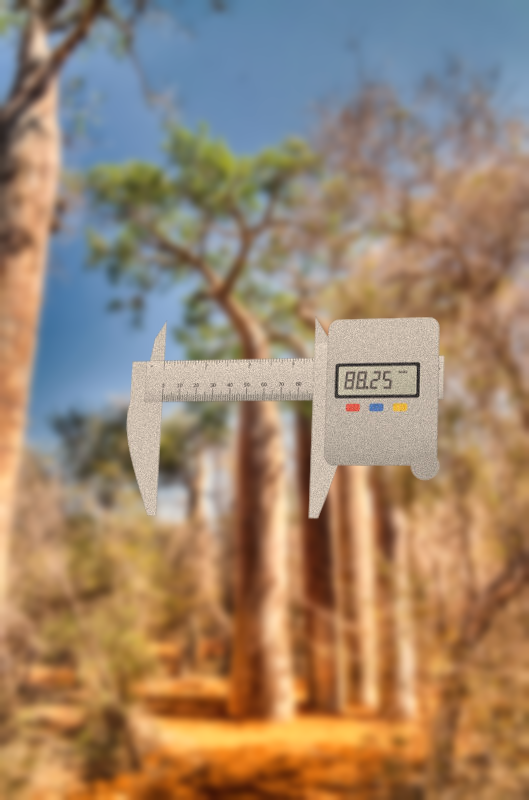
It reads 88.25 mm
